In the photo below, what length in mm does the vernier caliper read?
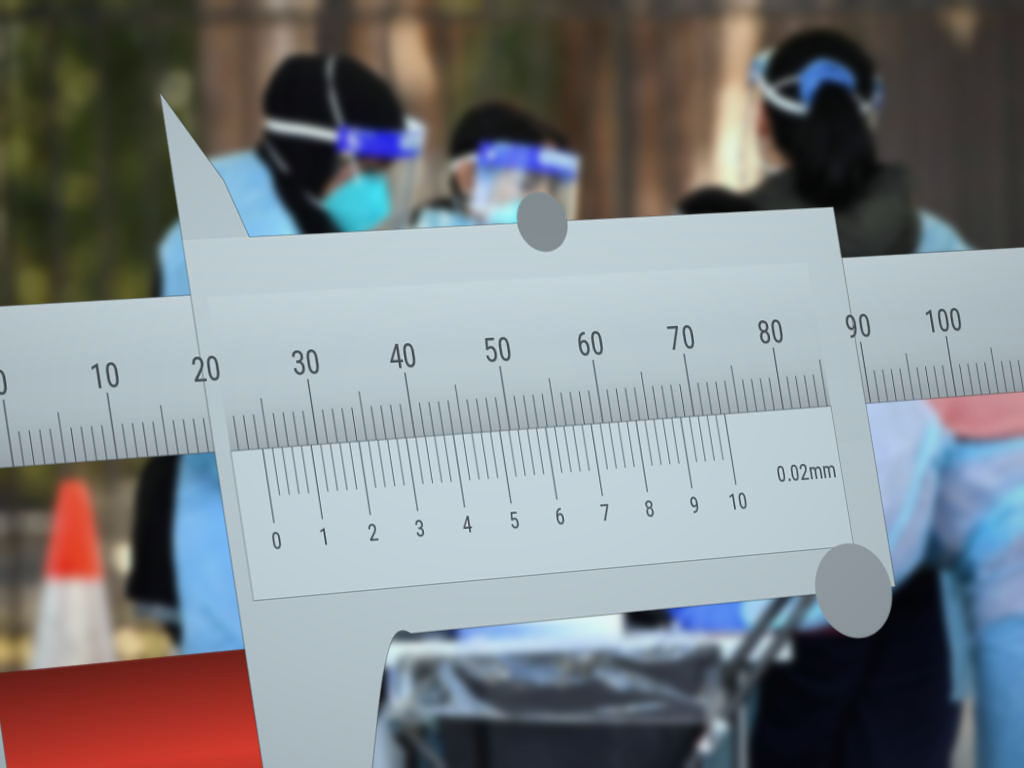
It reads 24.4 mm
